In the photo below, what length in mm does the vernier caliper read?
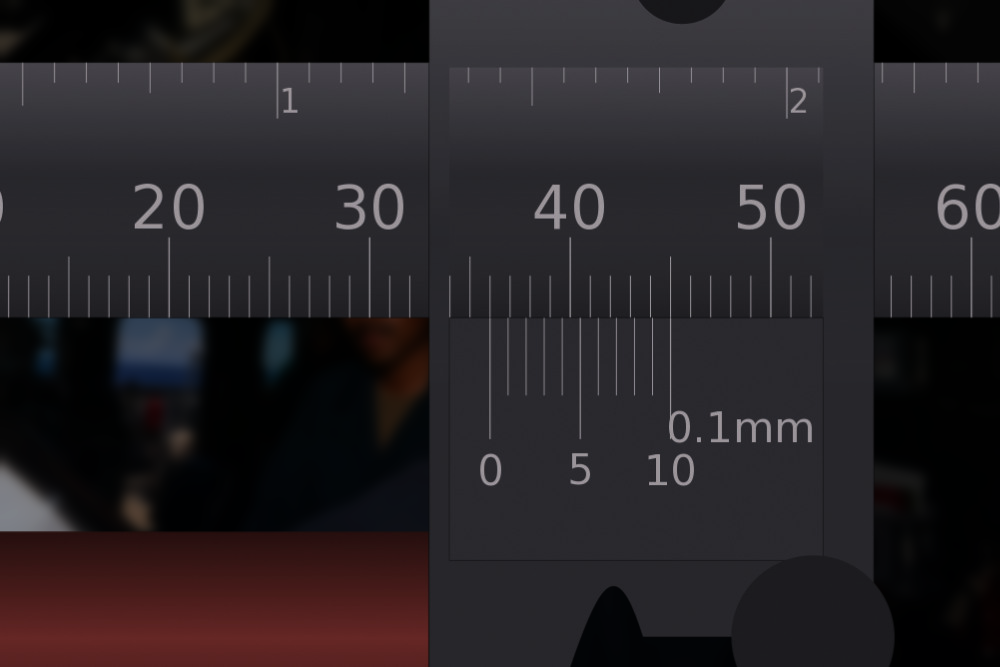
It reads 36.0 mm
